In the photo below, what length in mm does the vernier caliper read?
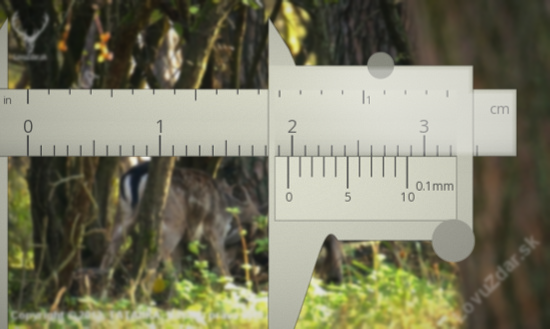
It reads 19.7 mm
